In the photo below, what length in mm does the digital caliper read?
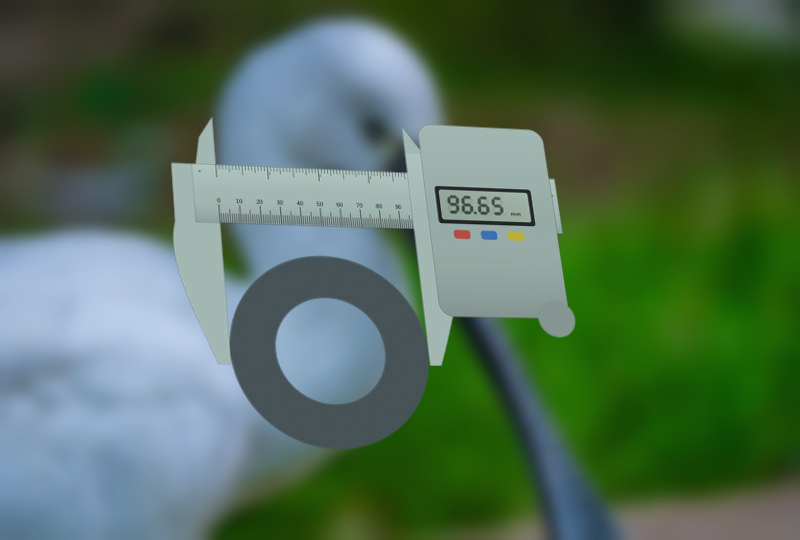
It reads 96.65 mm
